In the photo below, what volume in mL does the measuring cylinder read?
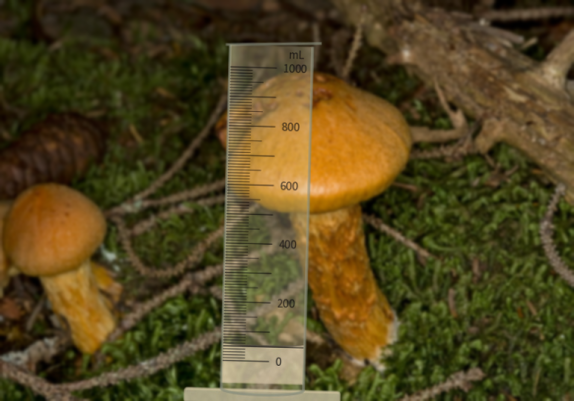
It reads 50 mL
